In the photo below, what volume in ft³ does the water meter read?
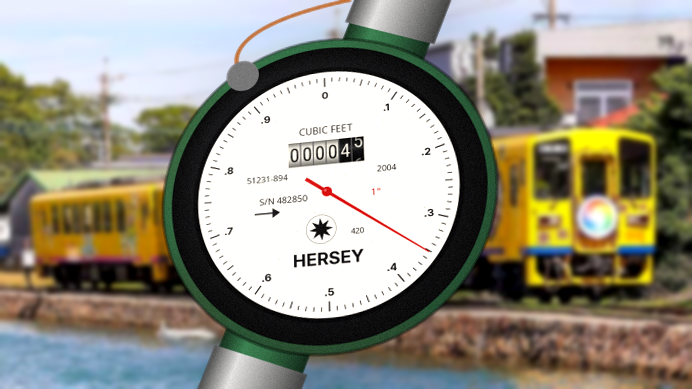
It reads 45.35 ft³
